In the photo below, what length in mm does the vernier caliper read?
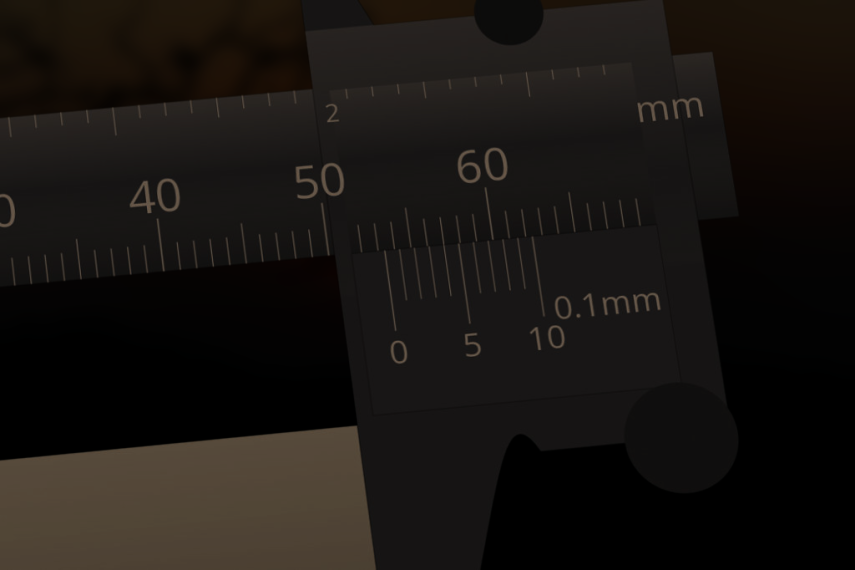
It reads 53.4 mm
